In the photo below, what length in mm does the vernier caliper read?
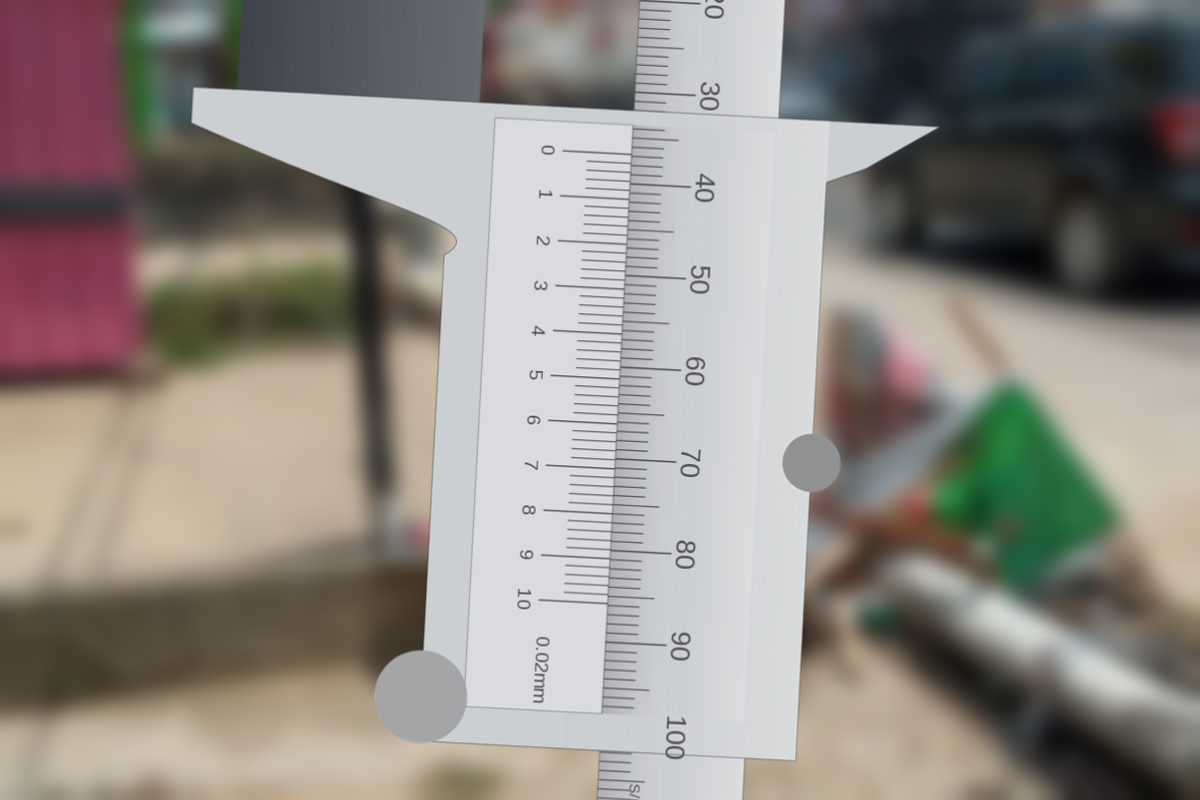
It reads 36.8 mm
